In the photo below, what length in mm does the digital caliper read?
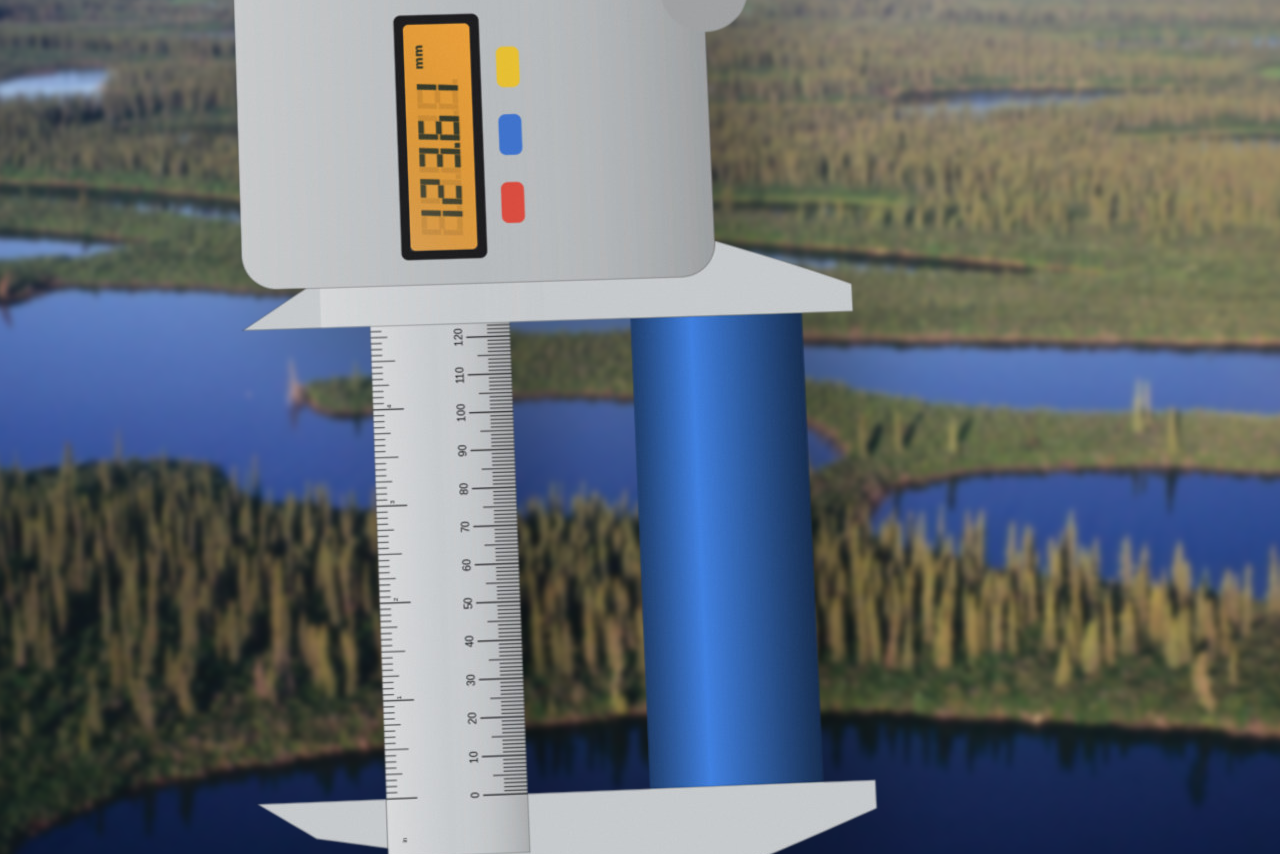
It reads 123.61 mm
